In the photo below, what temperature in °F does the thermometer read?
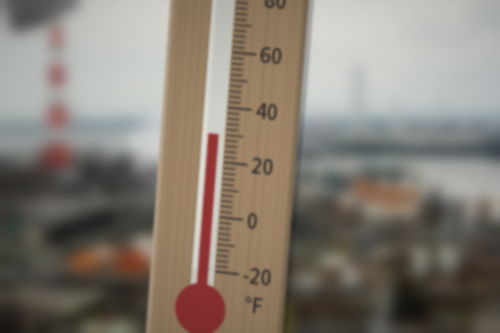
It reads 30 °F
